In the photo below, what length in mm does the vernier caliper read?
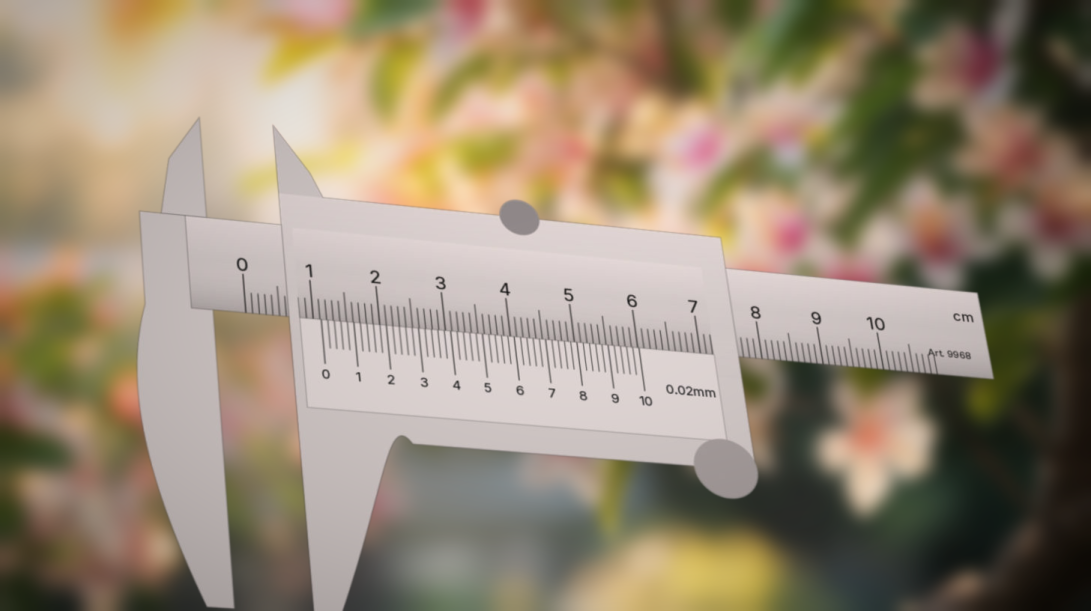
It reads 11.2 mm
